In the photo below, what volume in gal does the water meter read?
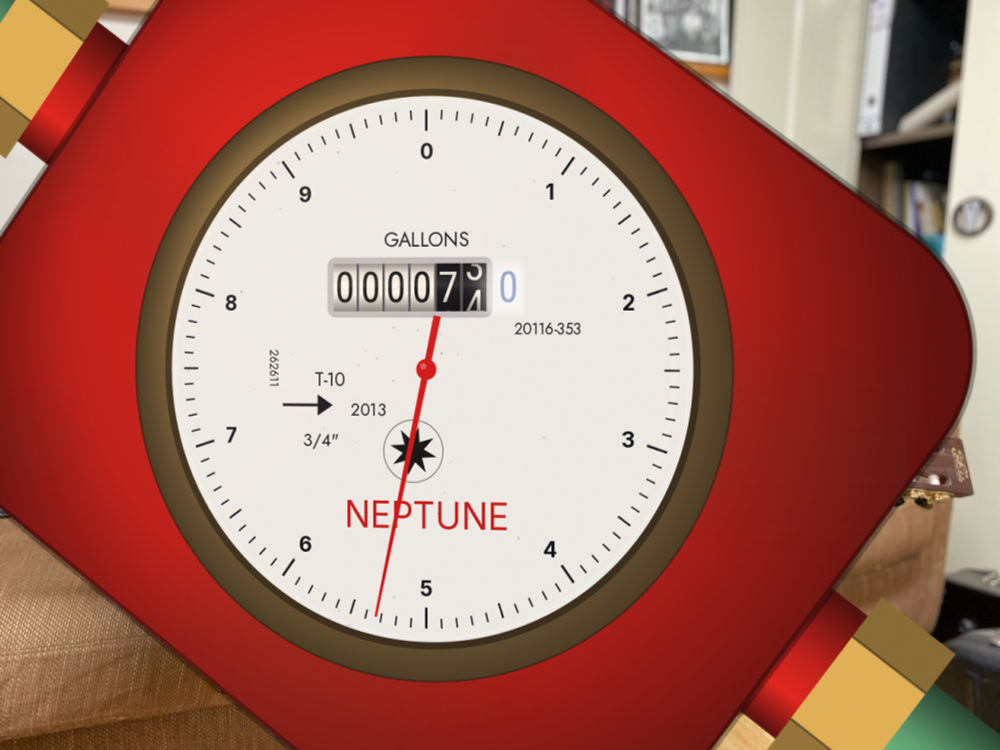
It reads 735.3 gal
